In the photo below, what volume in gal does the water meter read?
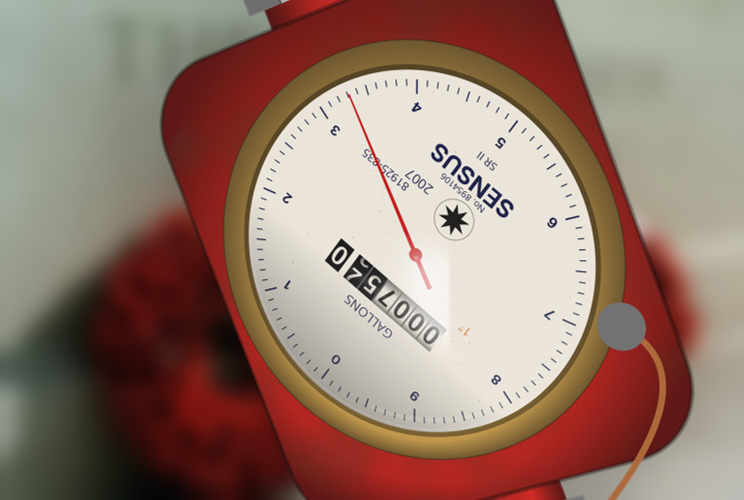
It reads 7523.3 gal
